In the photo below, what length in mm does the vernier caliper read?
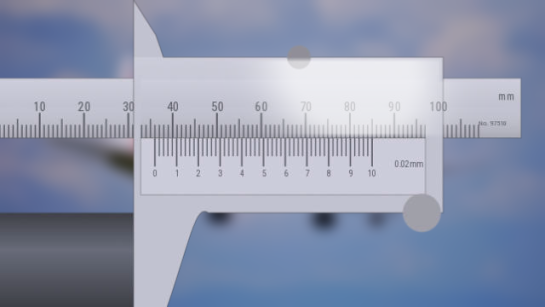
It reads 36.0 mm
